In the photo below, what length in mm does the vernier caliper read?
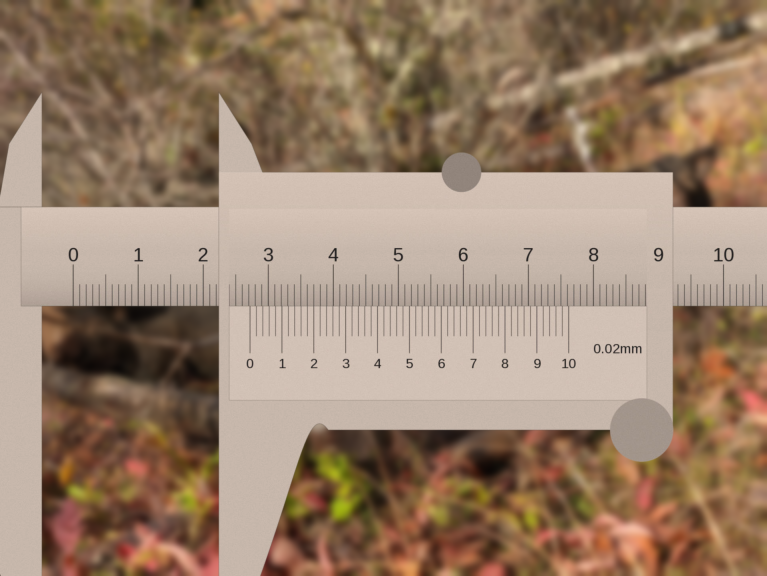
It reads 27.2 mm
